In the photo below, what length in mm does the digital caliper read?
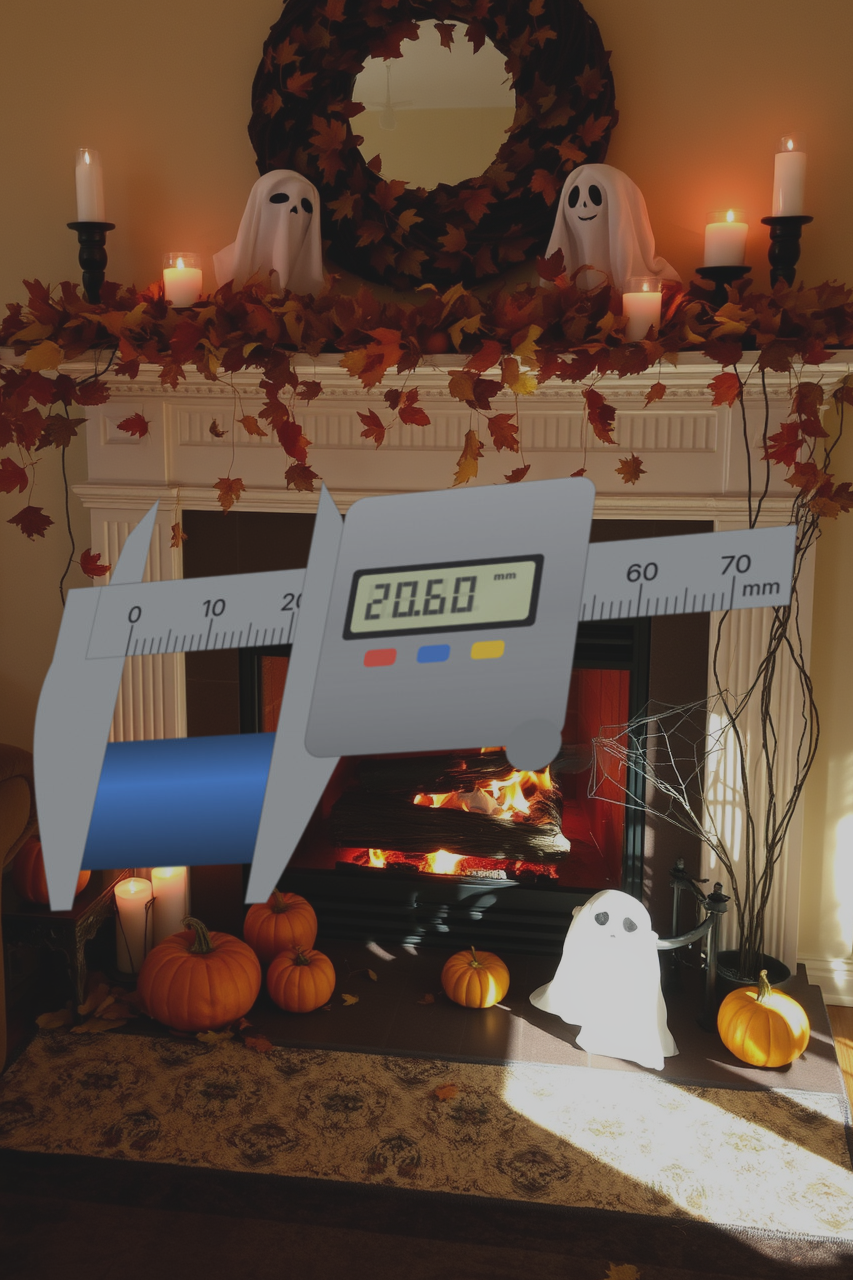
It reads 20.60 mm
